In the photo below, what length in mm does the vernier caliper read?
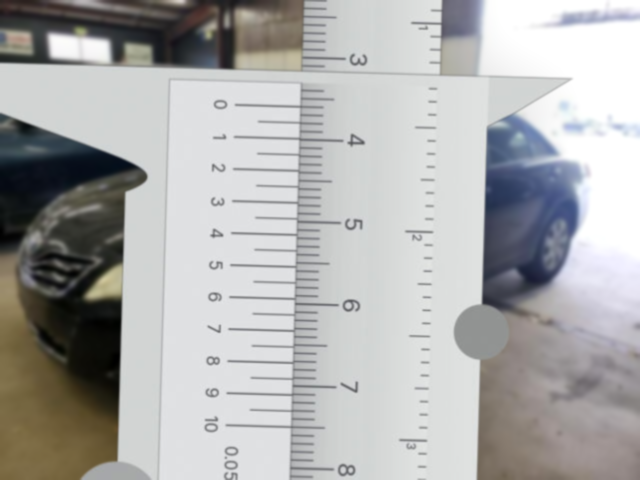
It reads 36.0 mm
